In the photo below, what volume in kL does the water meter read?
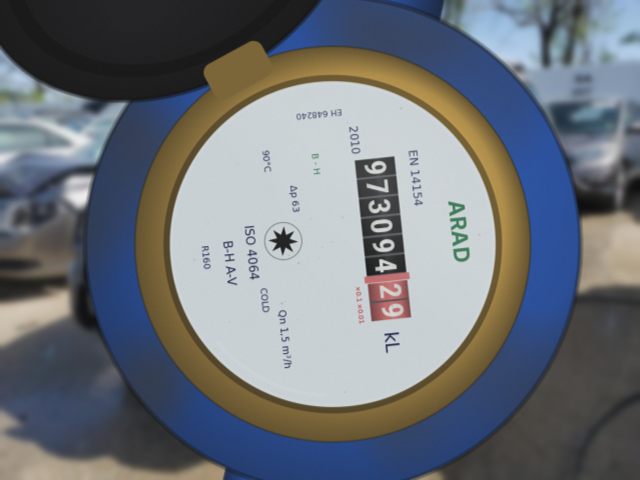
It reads 973094.29 kL
